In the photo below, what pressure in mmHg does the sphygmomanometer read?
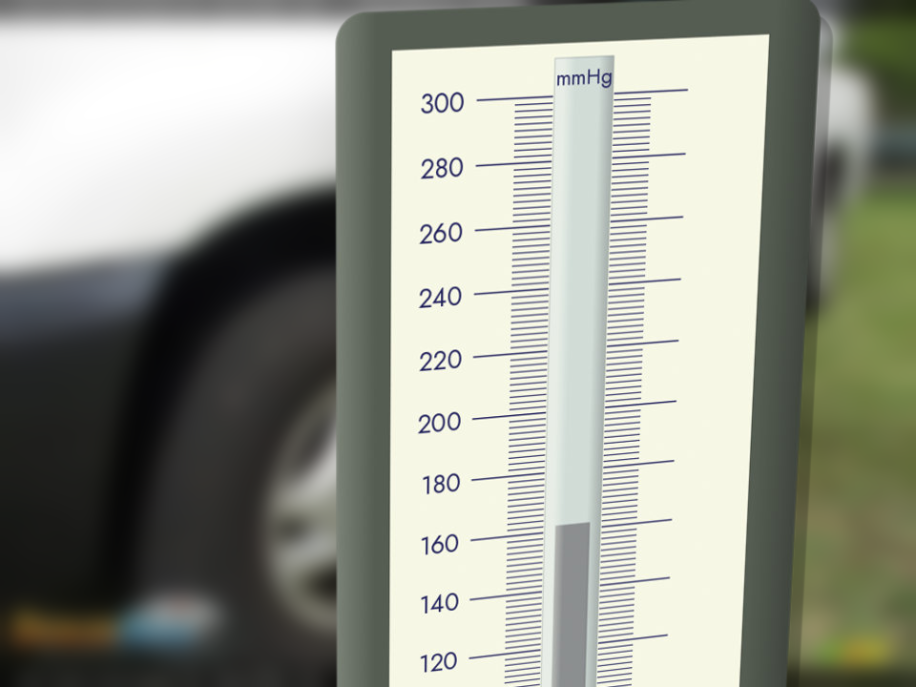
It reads 162 mmHg
